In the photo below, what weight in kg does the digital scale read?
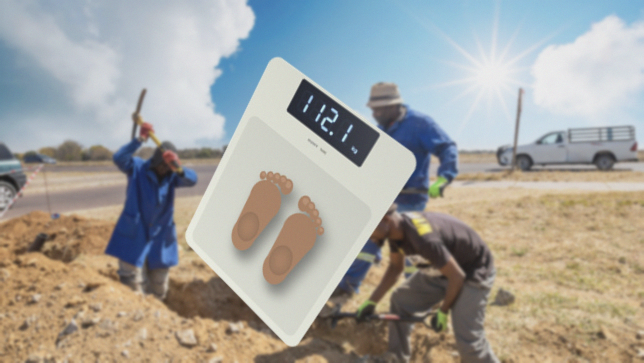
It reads 112.1 kg
